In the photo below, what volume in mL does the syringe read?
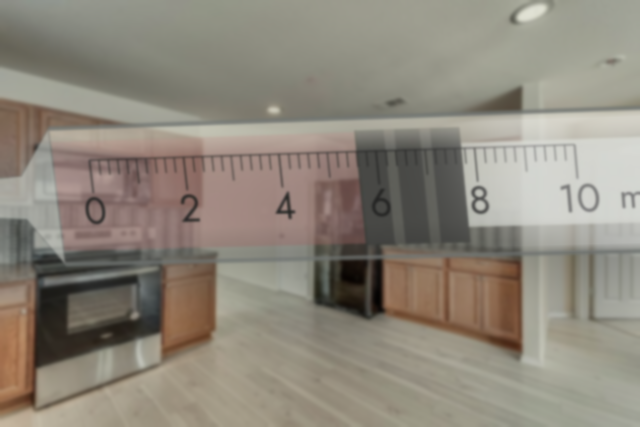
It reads 5.6 mL
